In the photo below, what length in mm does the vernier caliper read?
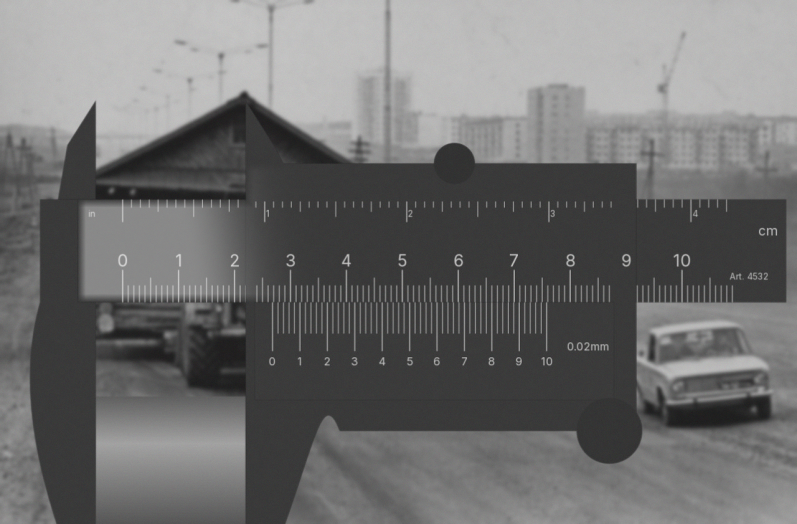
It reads 26.8 mm
